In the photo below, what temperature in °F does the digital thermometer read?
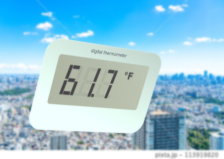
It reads 61.7 °F
